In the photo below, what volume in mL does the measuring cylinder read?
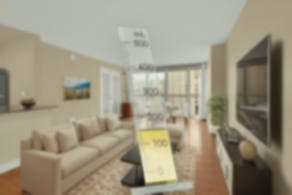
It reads 150 mL
